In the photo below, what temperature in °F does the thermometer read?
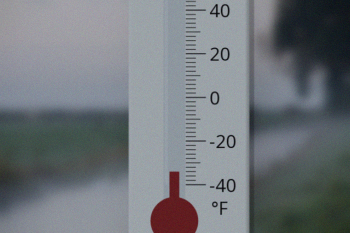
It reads -34 °F
